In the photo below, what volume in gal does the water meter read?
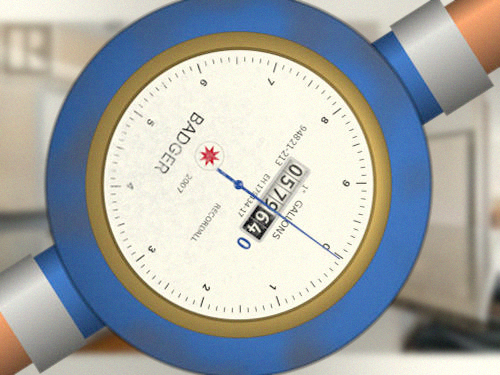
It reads 579640.0 gal
